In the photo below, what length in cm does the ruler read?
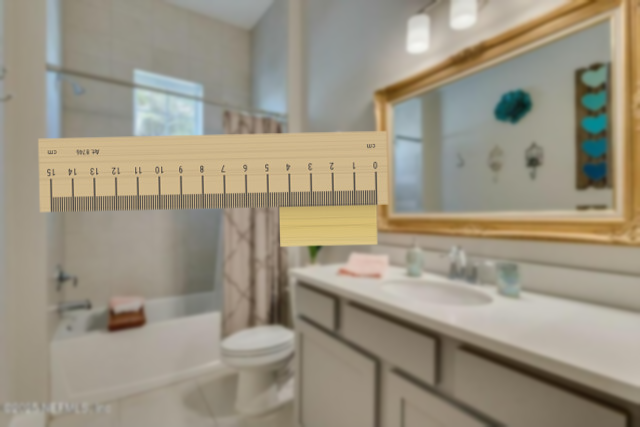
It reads 4.5 cm
